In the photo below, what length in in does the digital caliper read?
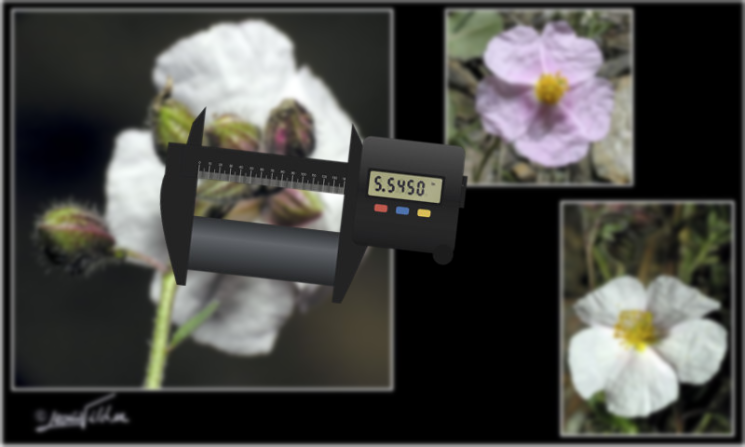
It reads 5.5450 in
